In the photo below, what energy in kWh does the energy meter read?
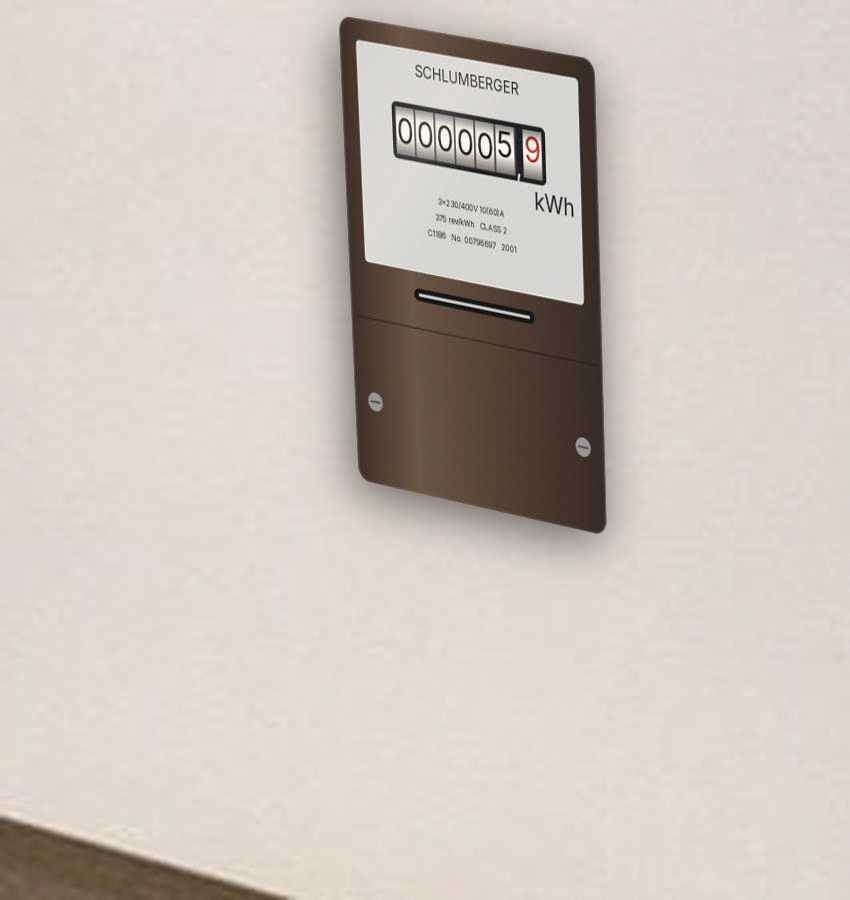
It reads 5.9 kWh
